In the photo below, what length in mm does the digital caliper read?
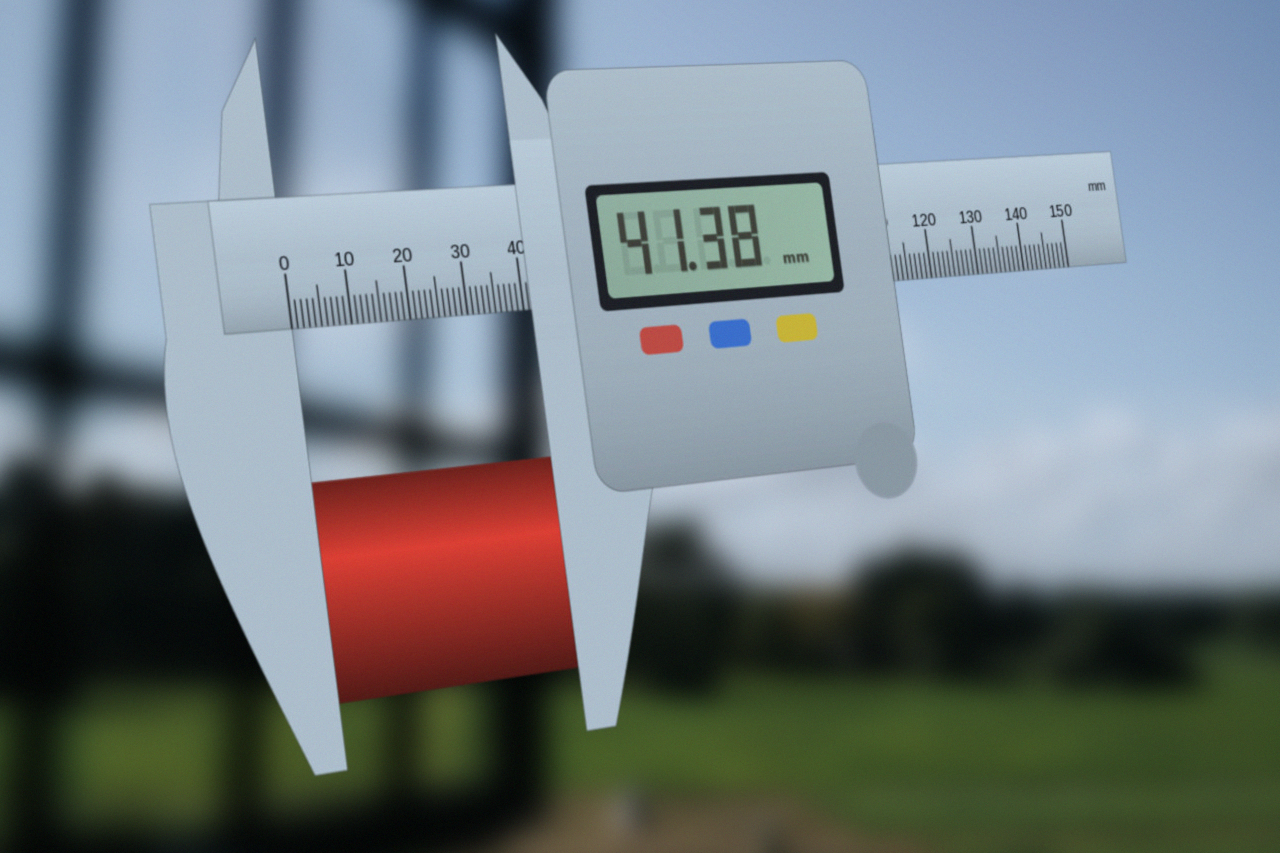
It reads 41.38 mm
